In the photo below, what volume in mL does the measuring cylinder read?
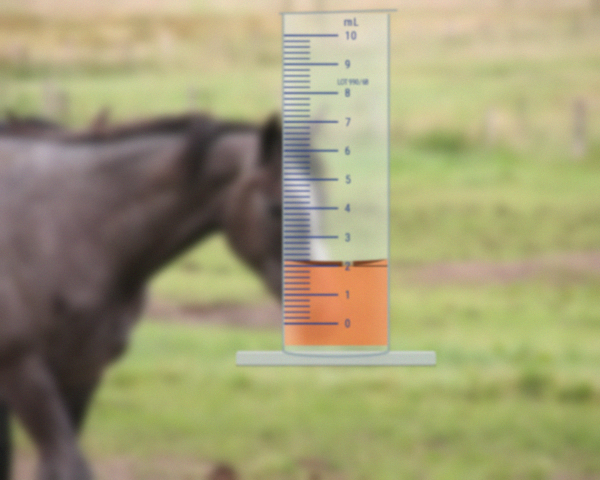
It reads 2 mL
